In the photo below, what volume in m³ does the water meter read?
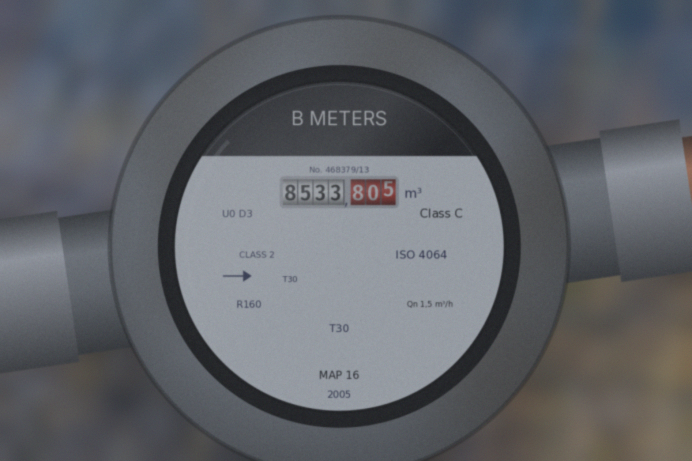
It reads 8533.805 m³
